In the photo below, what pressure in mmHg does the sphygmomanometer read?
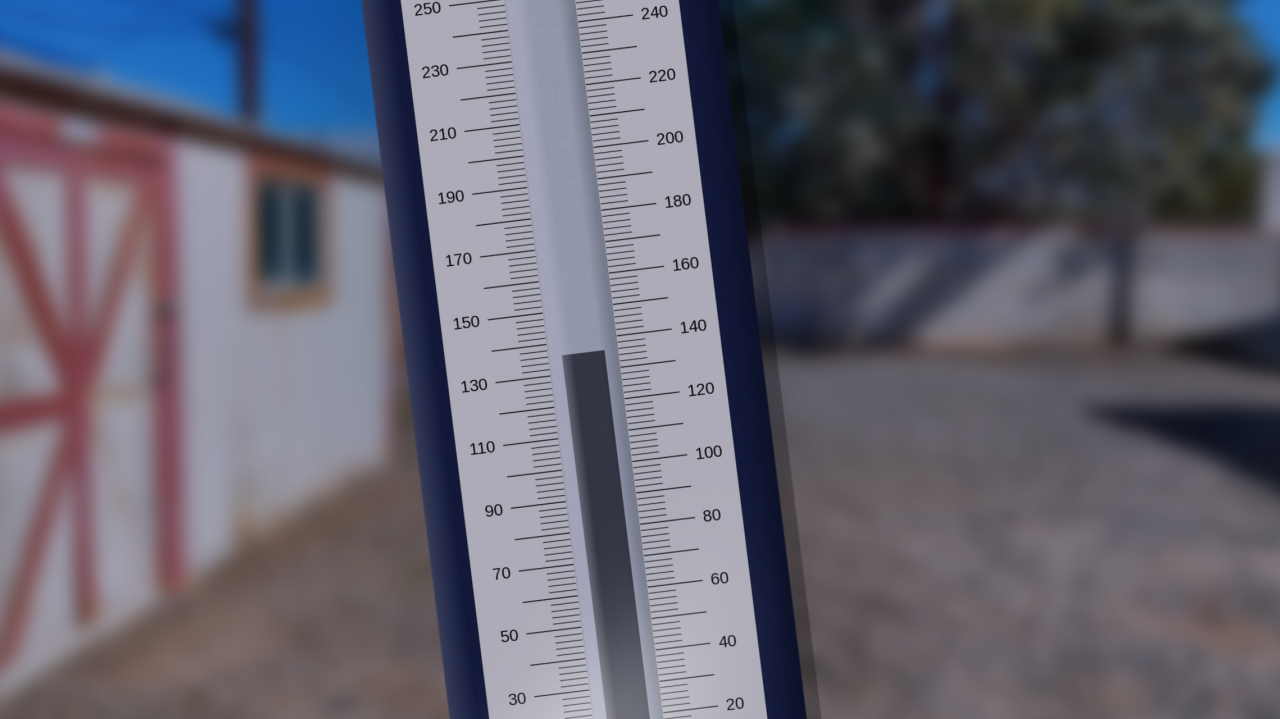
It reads 136 mmHg
